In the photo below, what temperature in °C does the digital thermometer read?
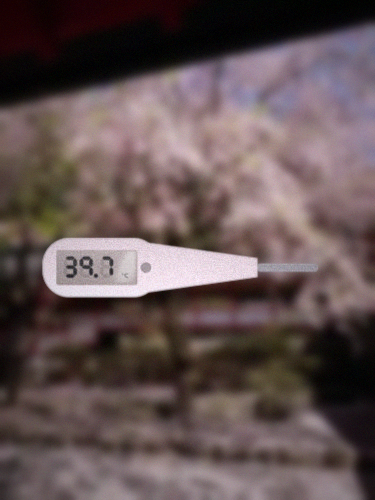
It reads 39.7 °C
